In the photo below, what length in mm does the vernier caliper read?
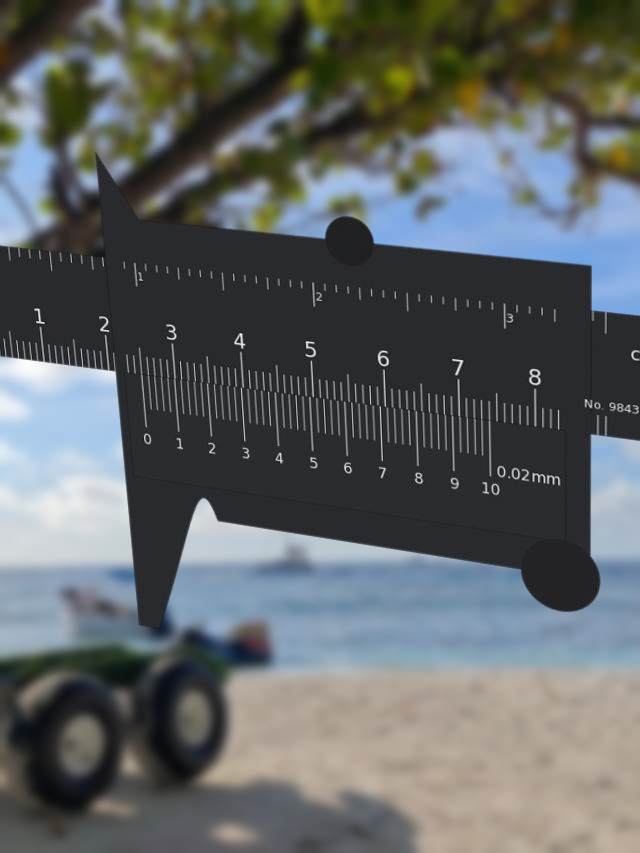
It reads 25.0 mm
